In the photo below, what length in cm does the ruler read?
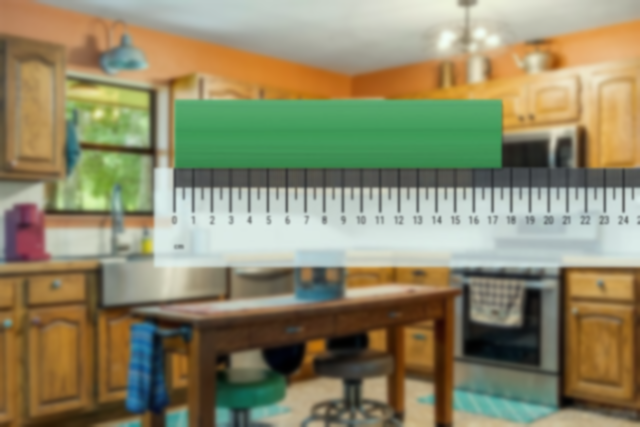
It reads 17.5 cm
